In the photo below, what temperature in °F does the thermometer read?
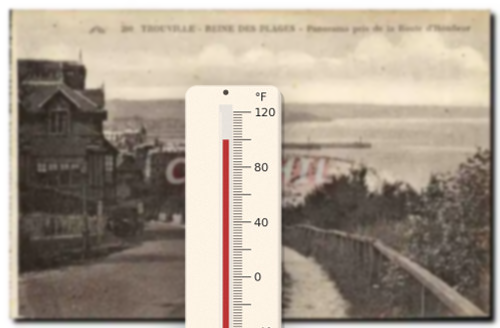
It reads 100 °F
